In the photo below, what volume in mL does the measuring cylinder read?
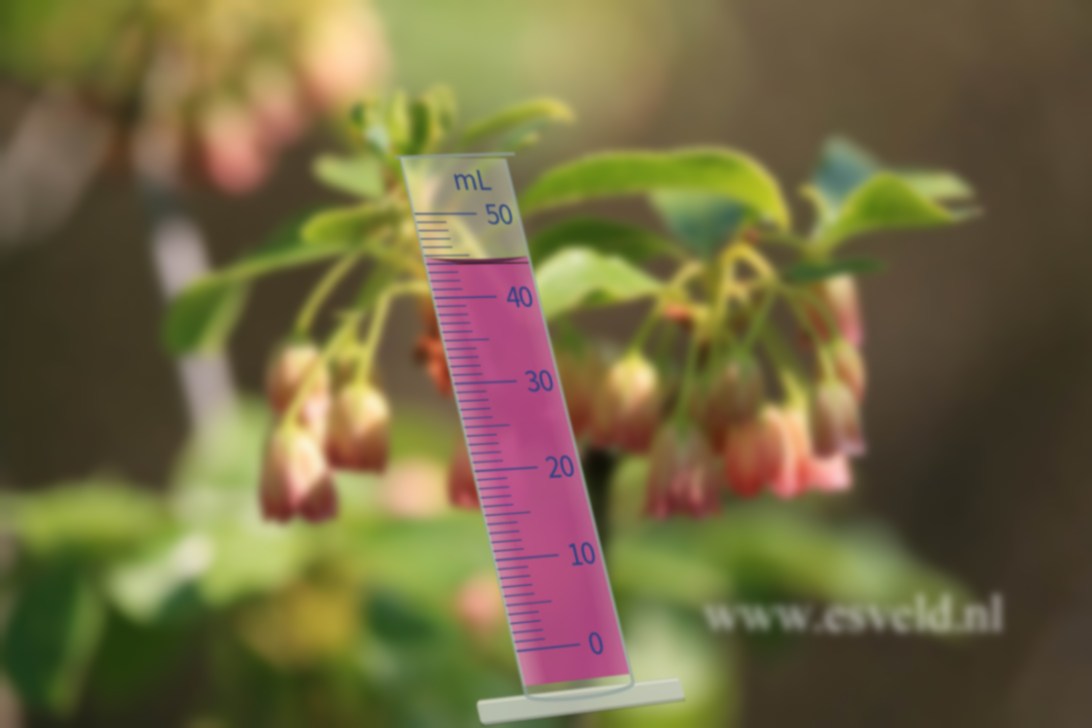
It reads 44 mL
